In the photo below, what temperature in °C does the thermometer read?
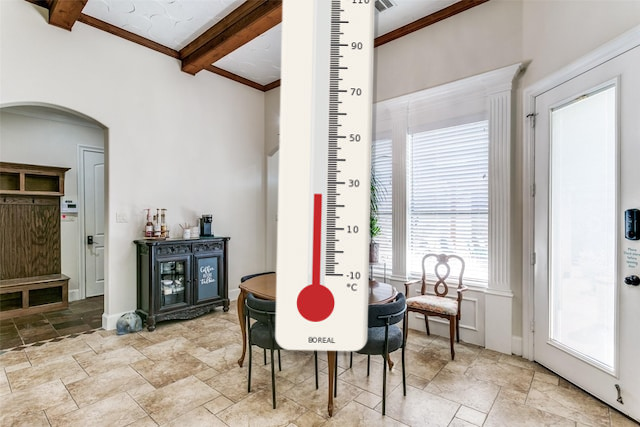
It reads 25 °C
